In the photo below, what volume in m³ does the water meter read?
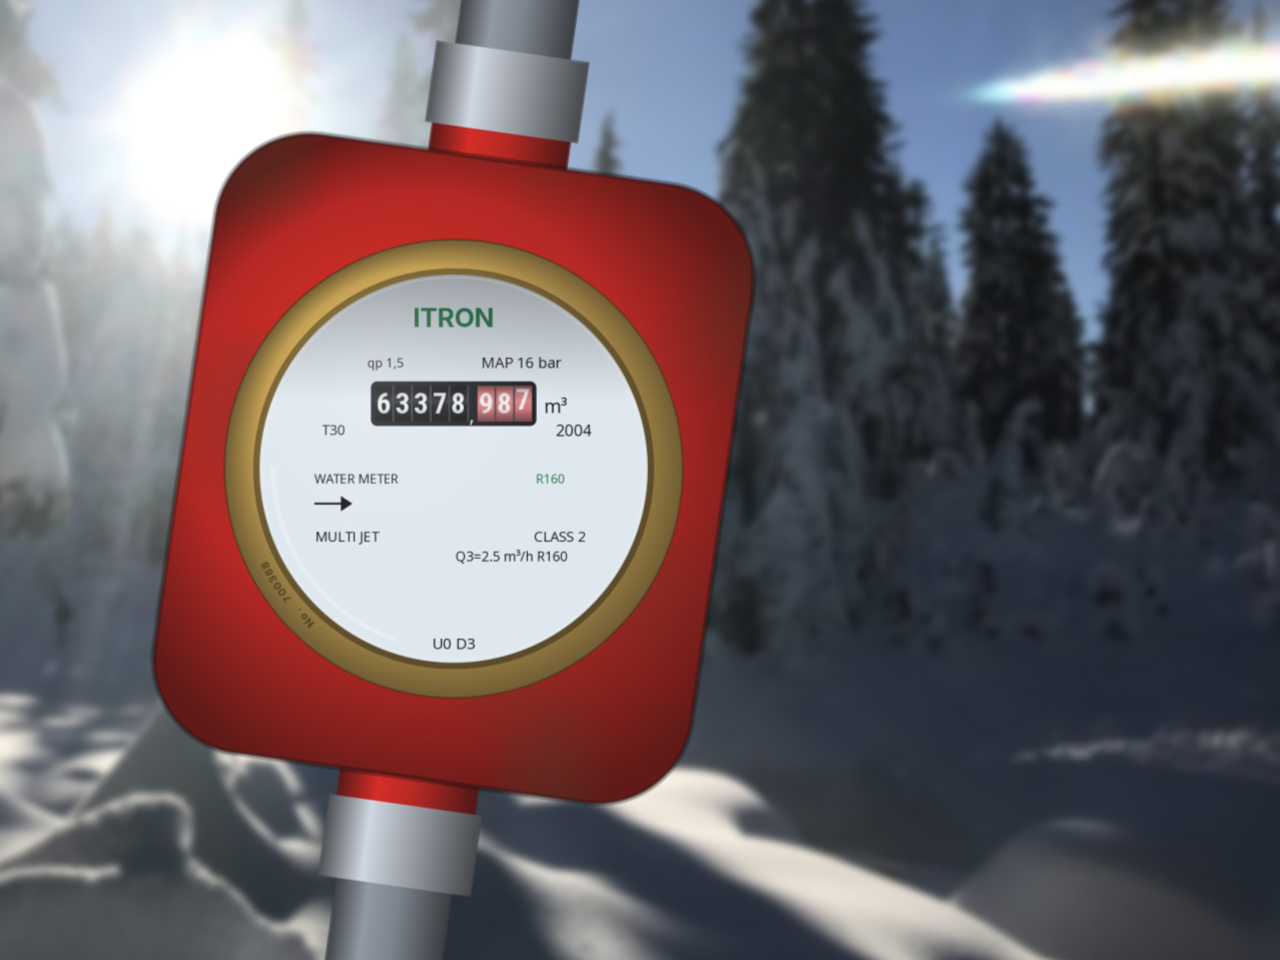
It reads 63378.987 m³
